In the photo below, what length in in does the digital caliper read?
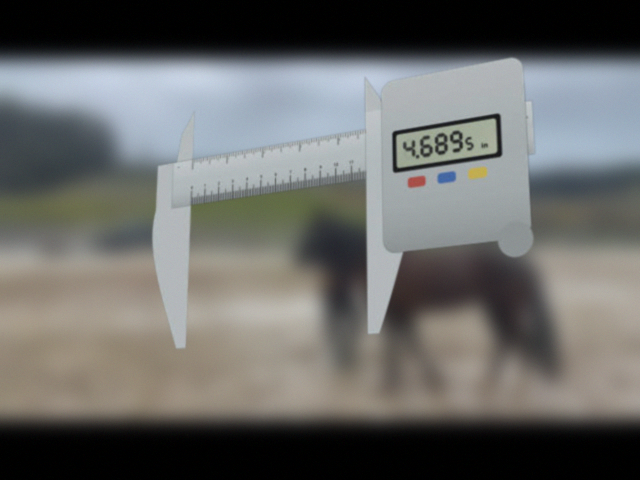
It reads 4.6895 in
